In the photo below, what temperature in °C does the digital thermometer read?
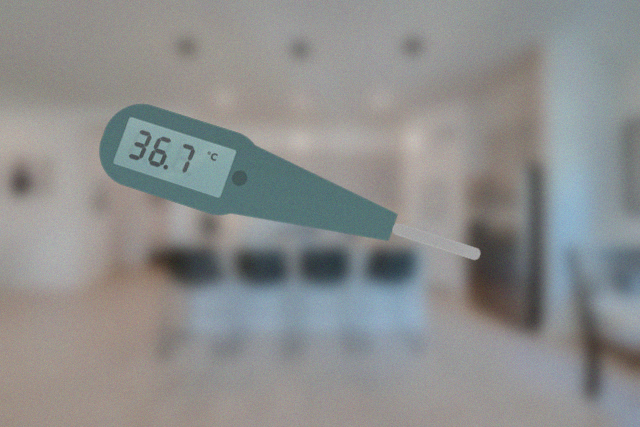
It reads 36.7 °C
